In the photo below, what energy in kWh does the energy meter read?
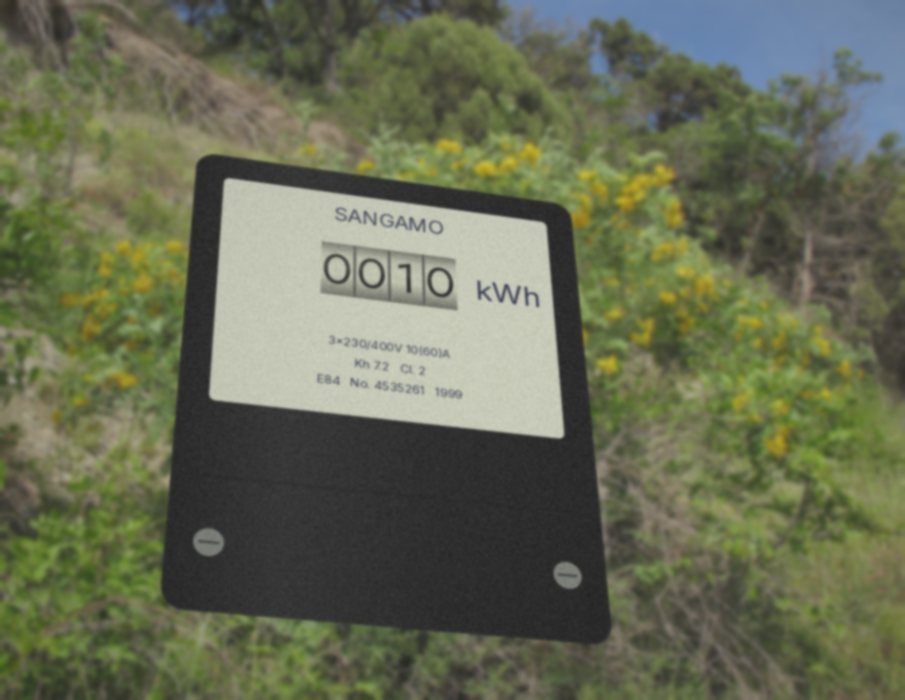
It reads 10 kWh
